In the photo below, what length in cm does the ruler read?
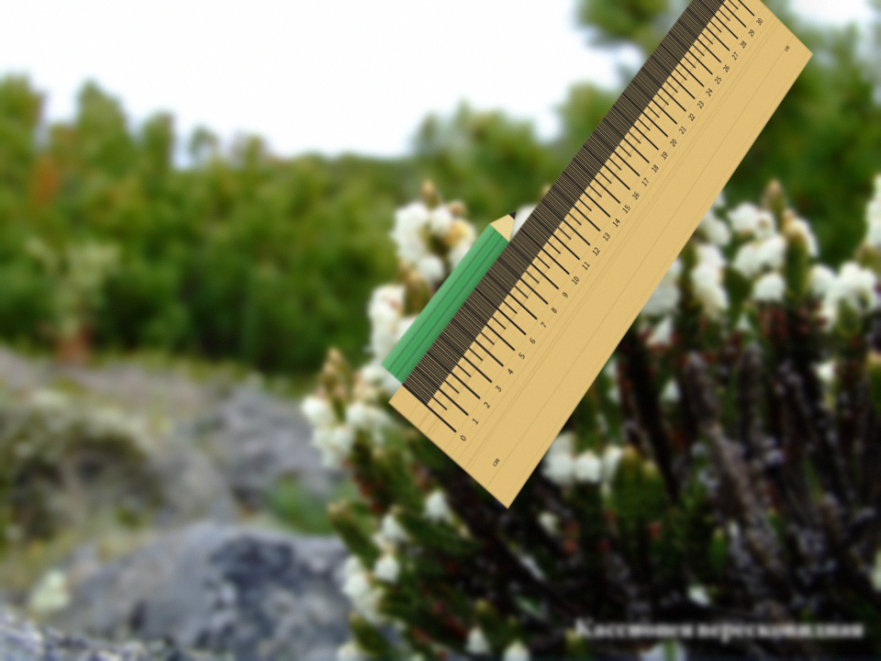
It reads 10.5 cm
